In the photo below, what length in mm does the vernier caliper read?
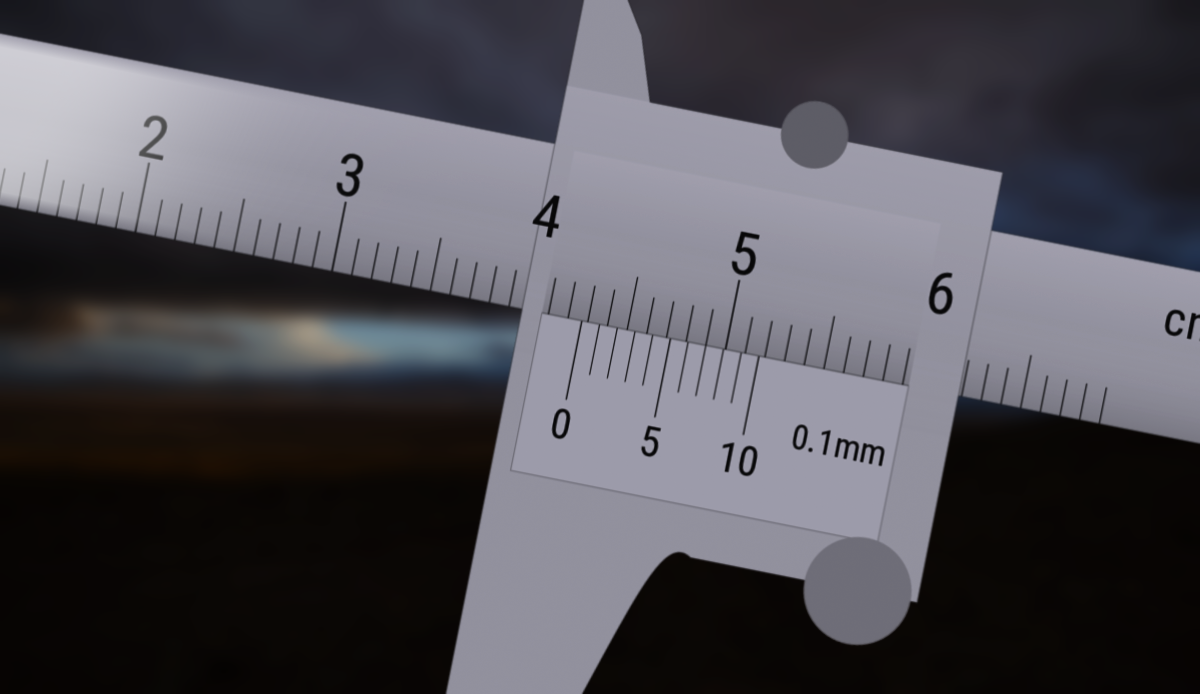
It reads 42.7 mm
